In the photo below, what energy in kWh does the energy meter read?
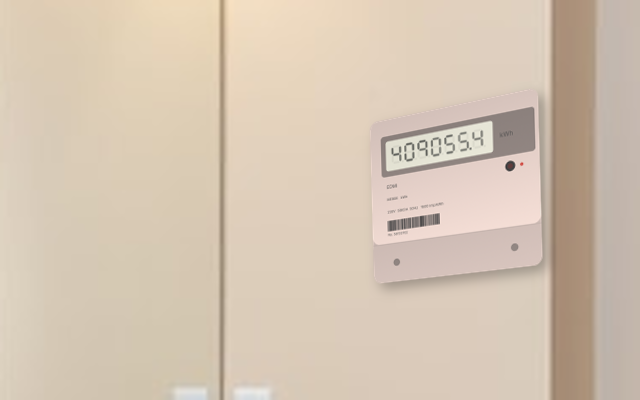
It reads 409055.4 kWh
